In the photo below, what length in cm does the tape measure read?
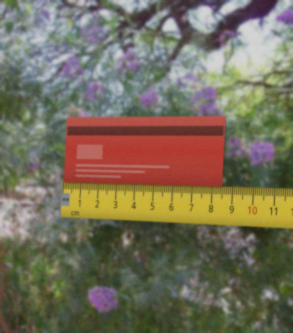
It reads 8.5 cm
